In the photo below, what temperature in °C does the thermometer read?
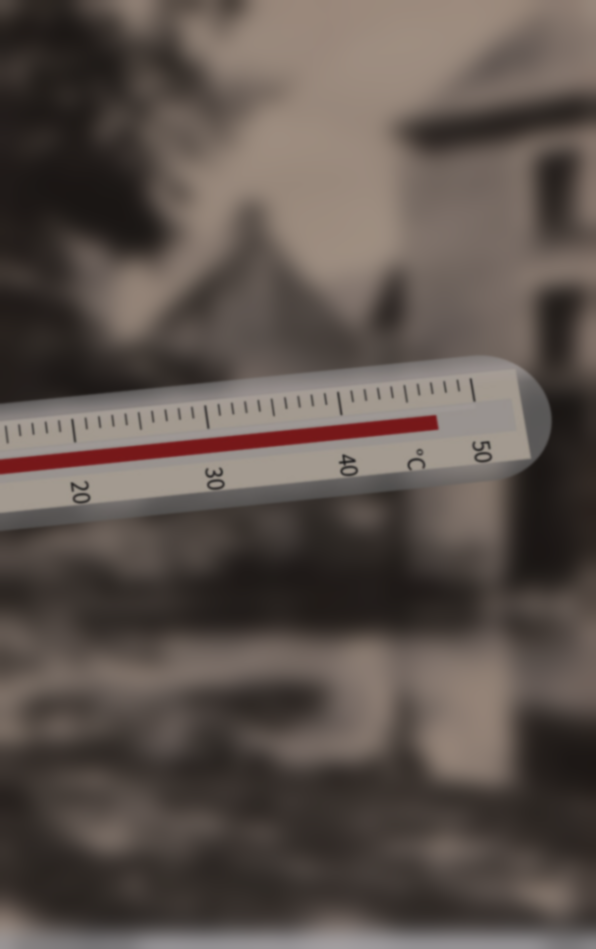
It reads 47 °C
